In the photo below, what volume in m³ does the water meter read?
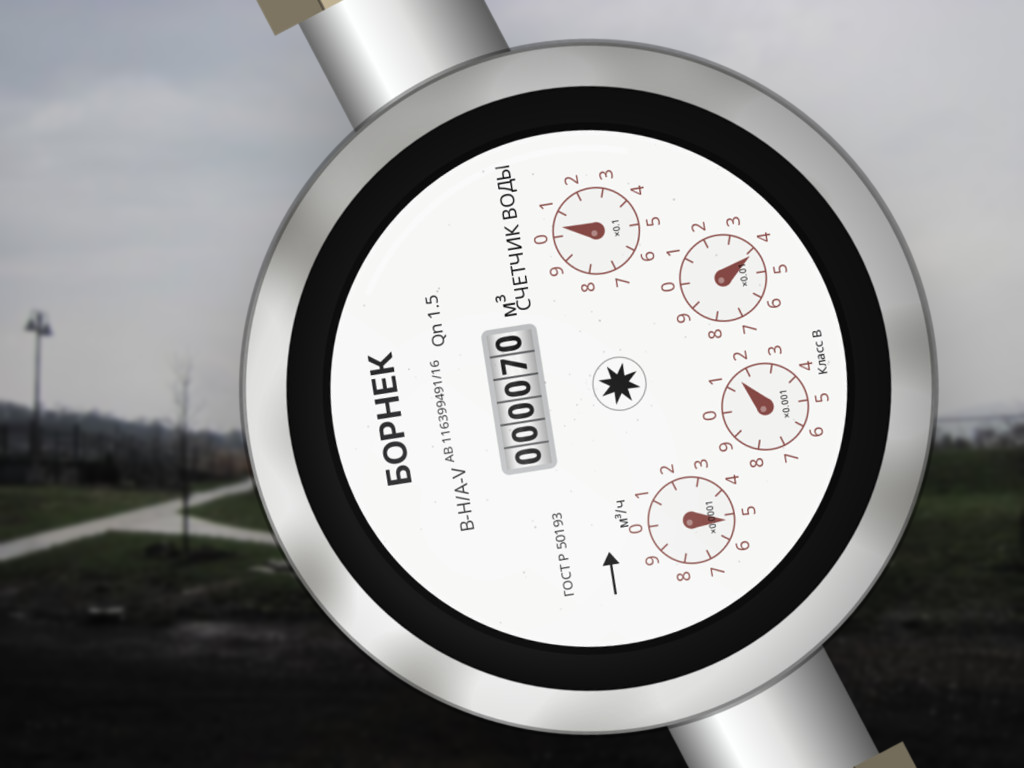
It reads 70.0415 m³
